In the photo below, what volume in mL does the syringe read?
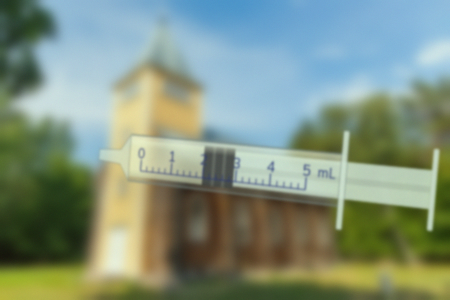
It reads 2 mL
